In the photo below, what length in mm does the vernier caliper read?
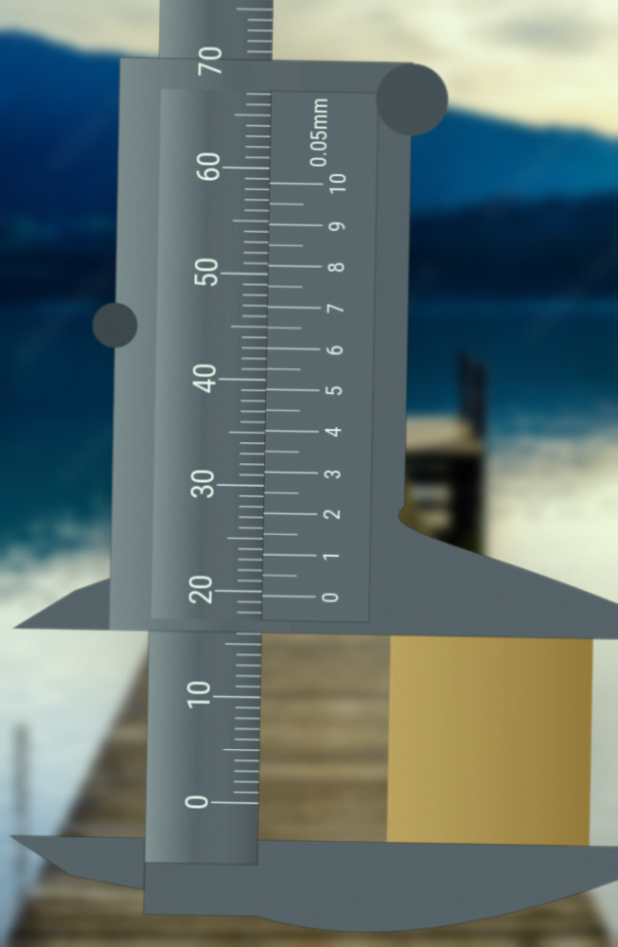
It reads 19.6 mm
